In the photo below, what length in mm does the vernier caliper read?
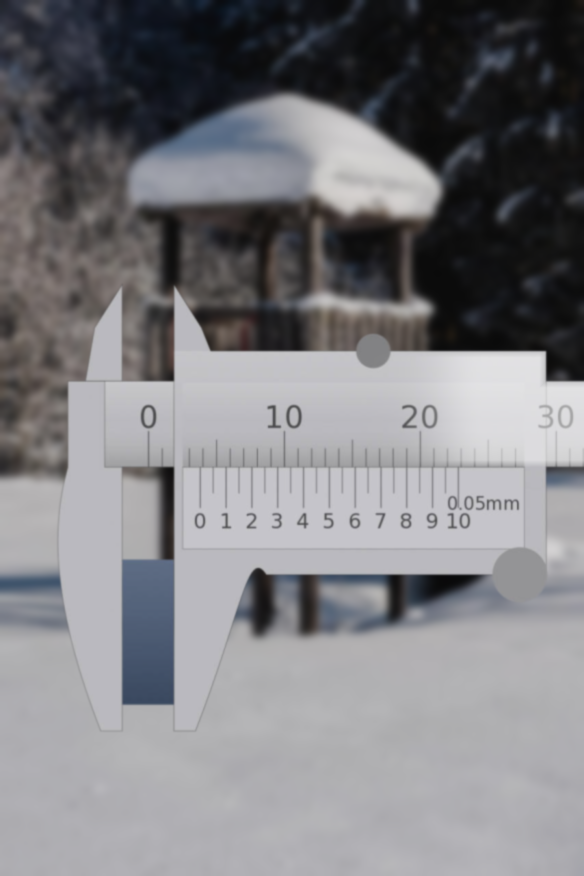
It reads 3.8 mm
